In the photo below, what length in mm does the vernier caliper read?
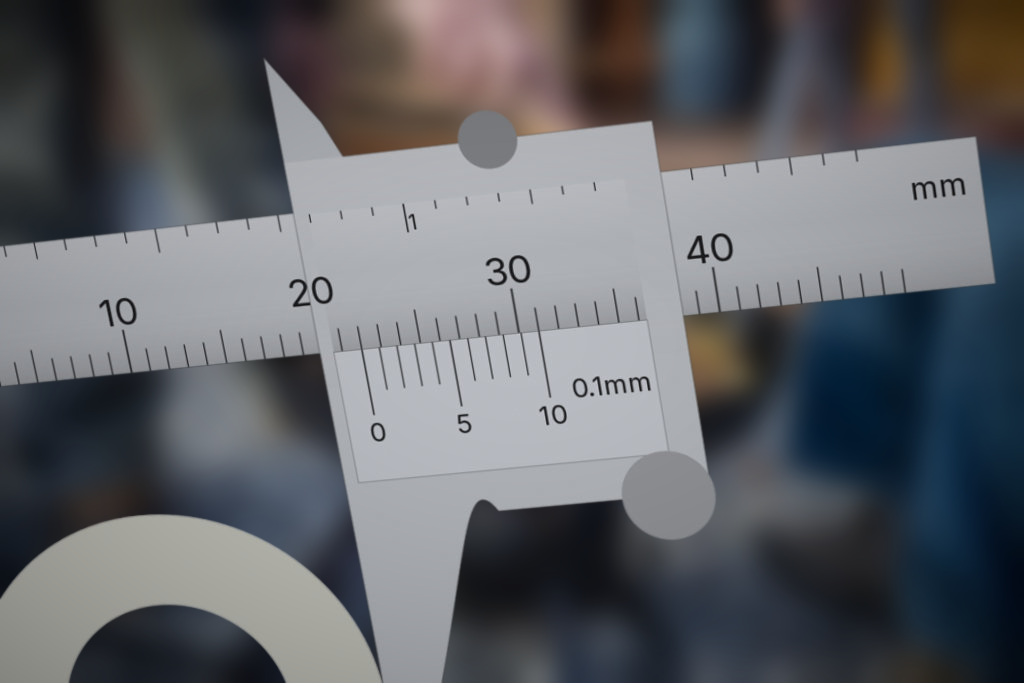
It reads 22.0 mm
